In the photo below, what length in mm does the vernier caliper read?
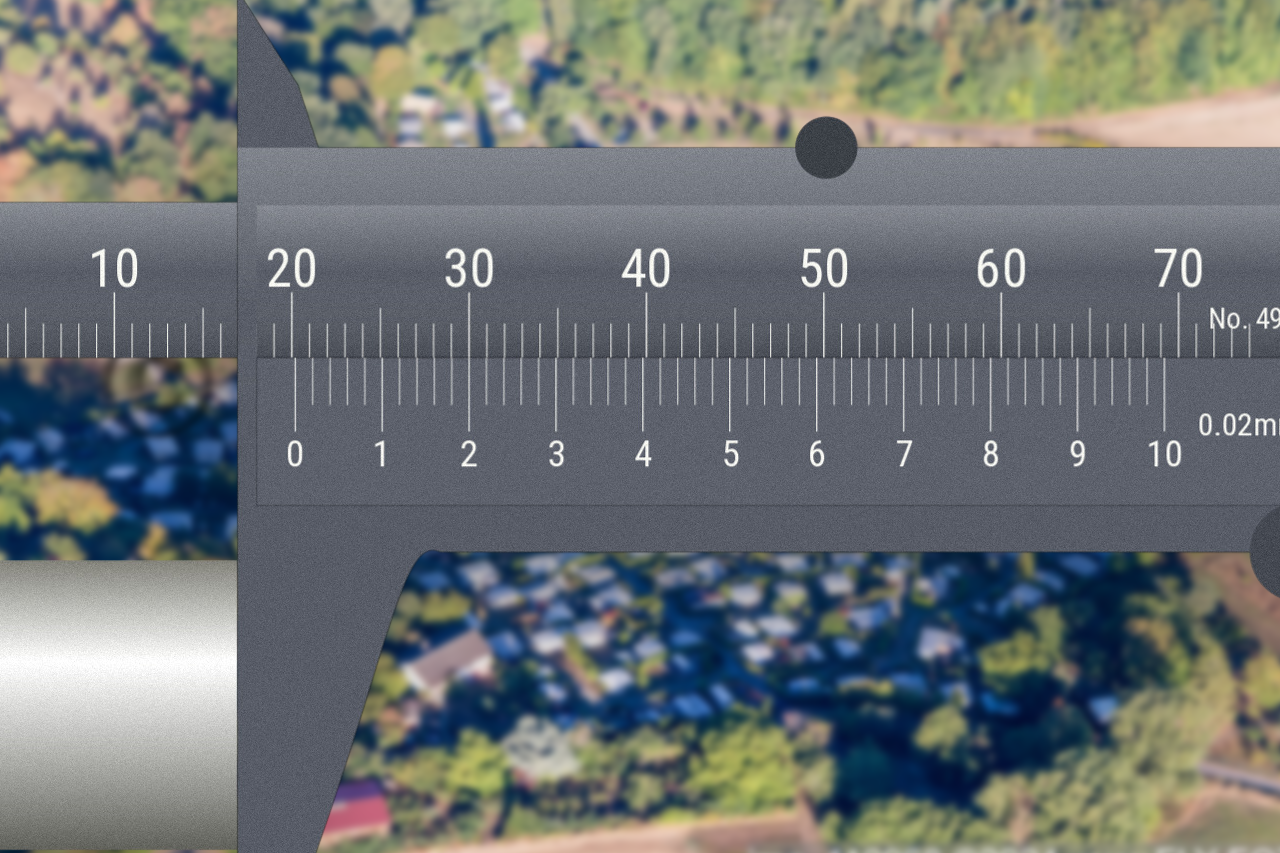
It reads 20.2 mm
